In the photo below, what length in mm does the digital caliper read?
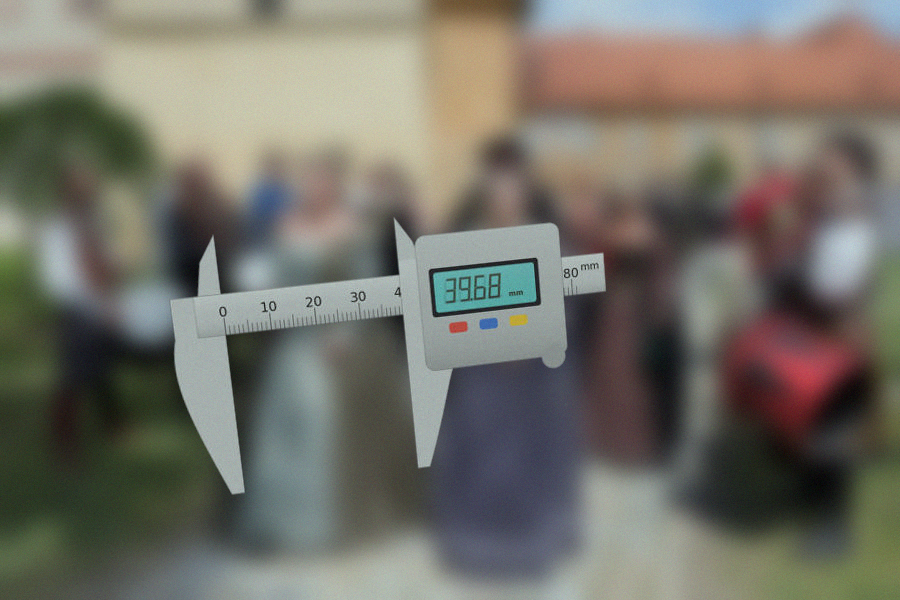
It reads 39.68 mm
